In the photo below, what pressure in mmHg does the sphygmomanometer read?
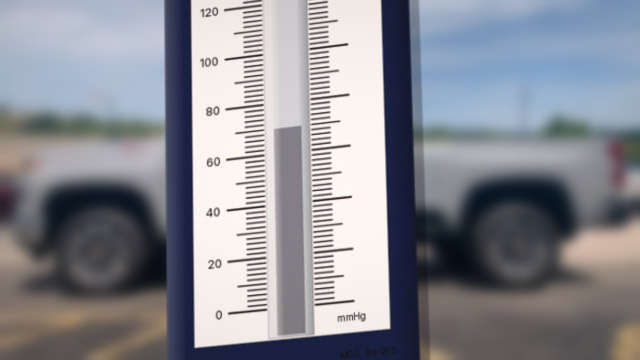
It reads 70 mmHg
